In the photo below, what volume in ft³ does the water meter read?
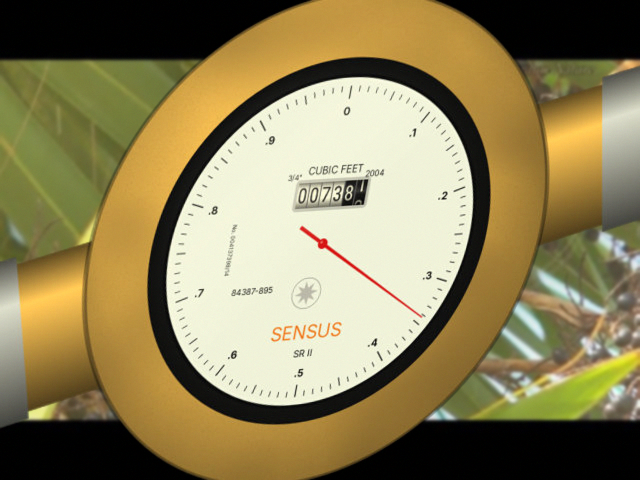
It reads 7381.34 ft³
